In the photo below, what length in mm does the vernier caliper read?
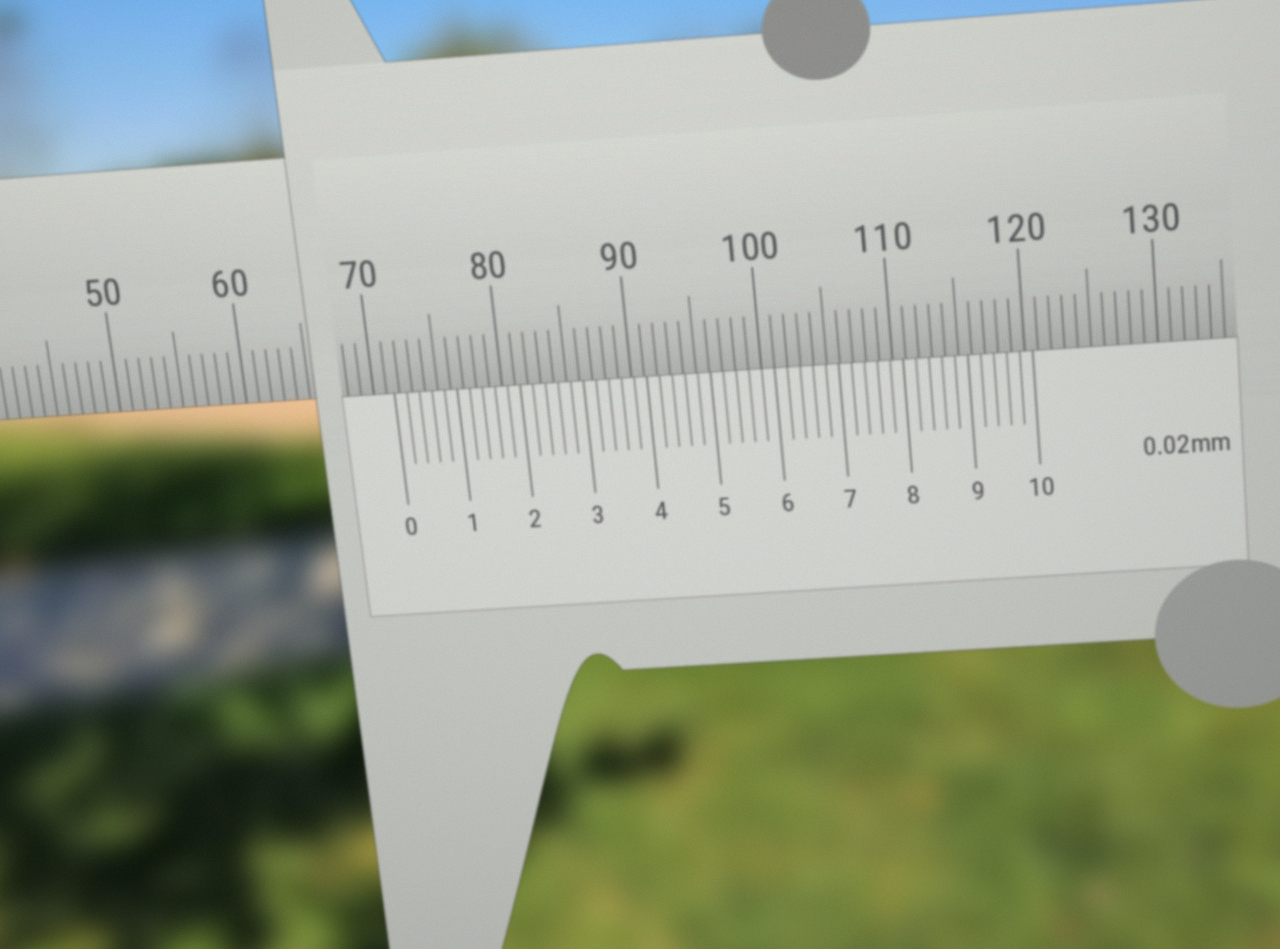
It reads 71.6 mm
